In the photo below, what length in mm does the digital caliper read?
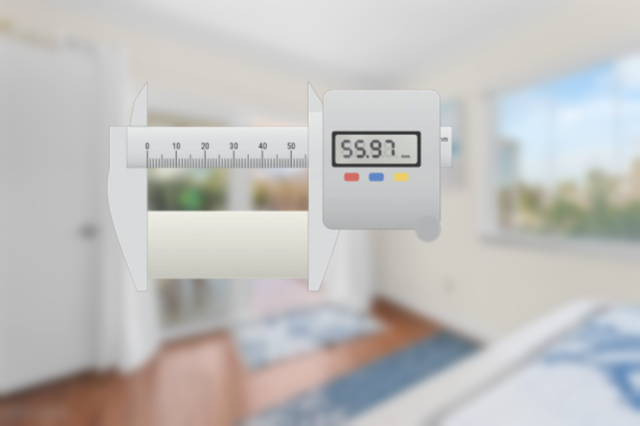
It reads 55.97 mm
